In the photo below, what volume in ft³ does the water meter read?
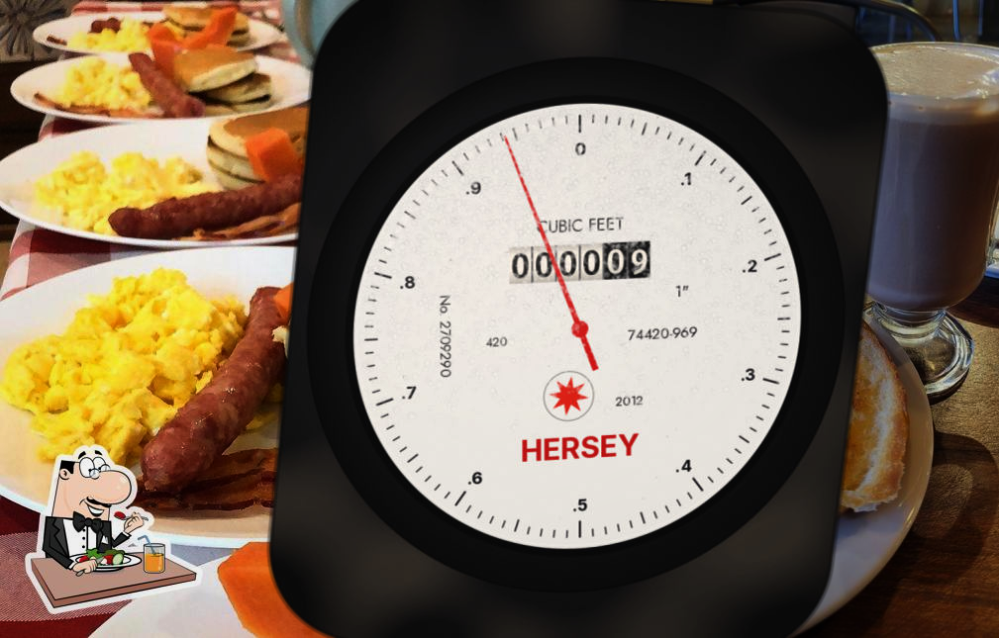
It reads 8.94 ft³
